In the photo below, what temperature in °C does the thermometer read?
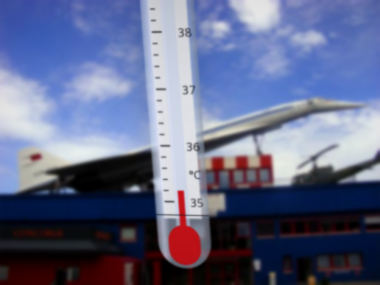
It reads 35.2 °C
